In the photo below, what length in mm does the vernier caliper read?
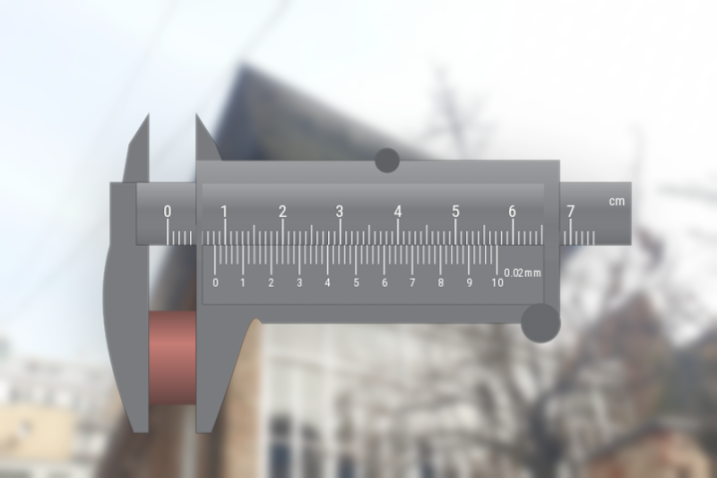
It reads 8.2 mm
